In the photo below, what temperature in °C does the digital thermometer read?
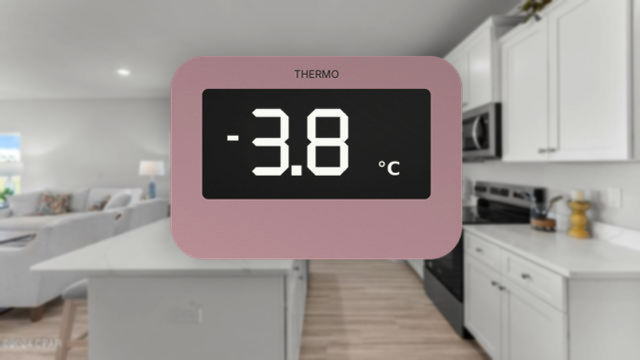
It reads -3.8 °C
